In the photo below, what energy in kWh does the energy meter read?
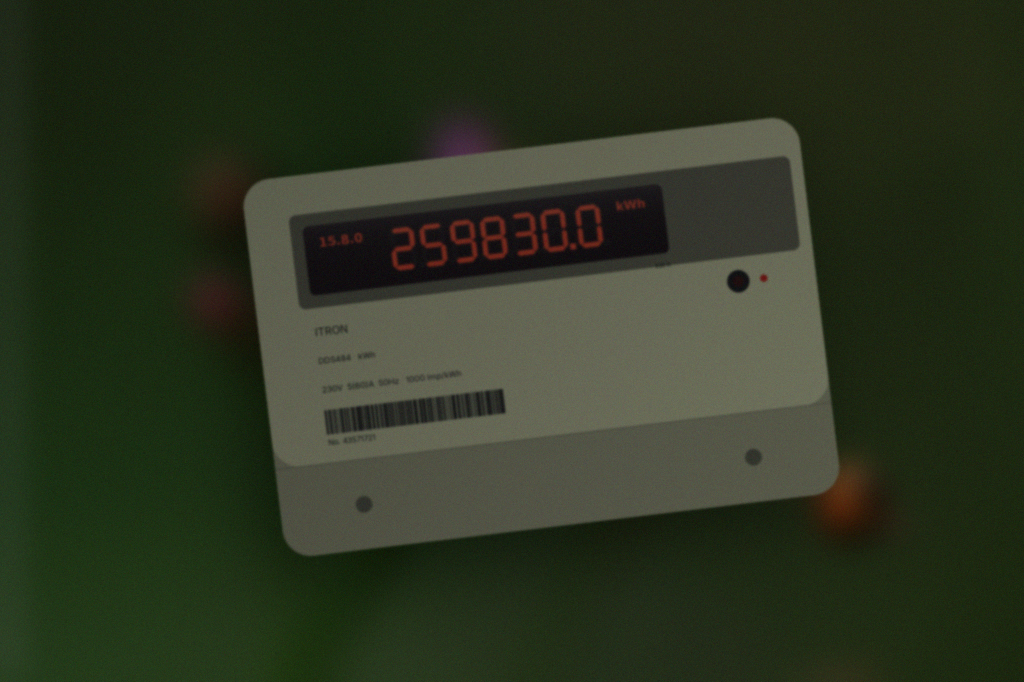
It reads 259830.0 kWh
